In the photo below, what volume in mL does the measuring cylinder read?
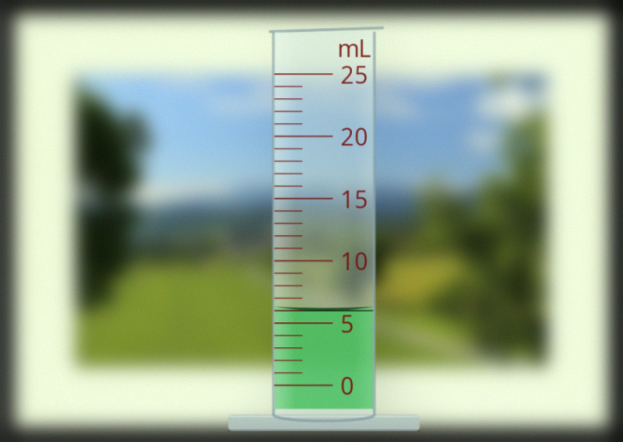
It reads 6 mL
